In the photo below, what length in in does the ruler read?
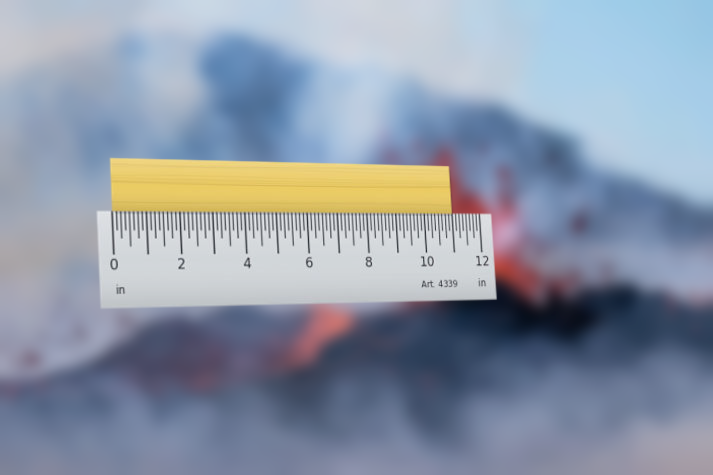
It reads 11 in
